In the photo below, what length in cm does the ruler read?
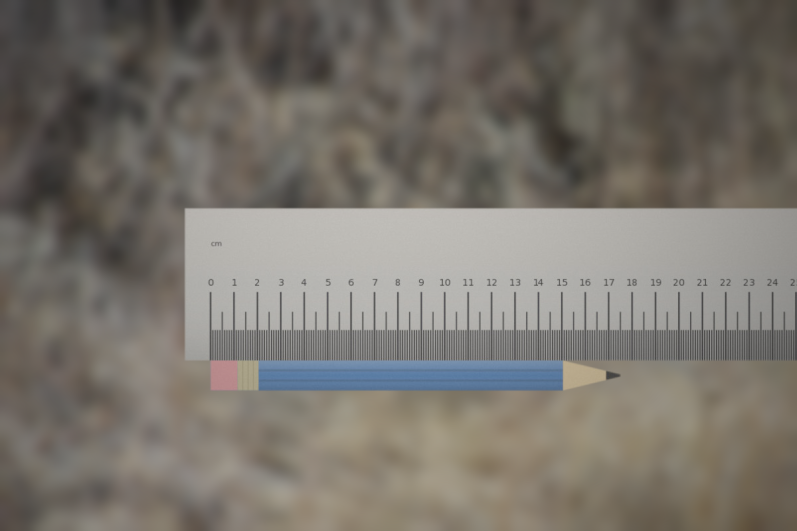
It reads 17.5 cm
